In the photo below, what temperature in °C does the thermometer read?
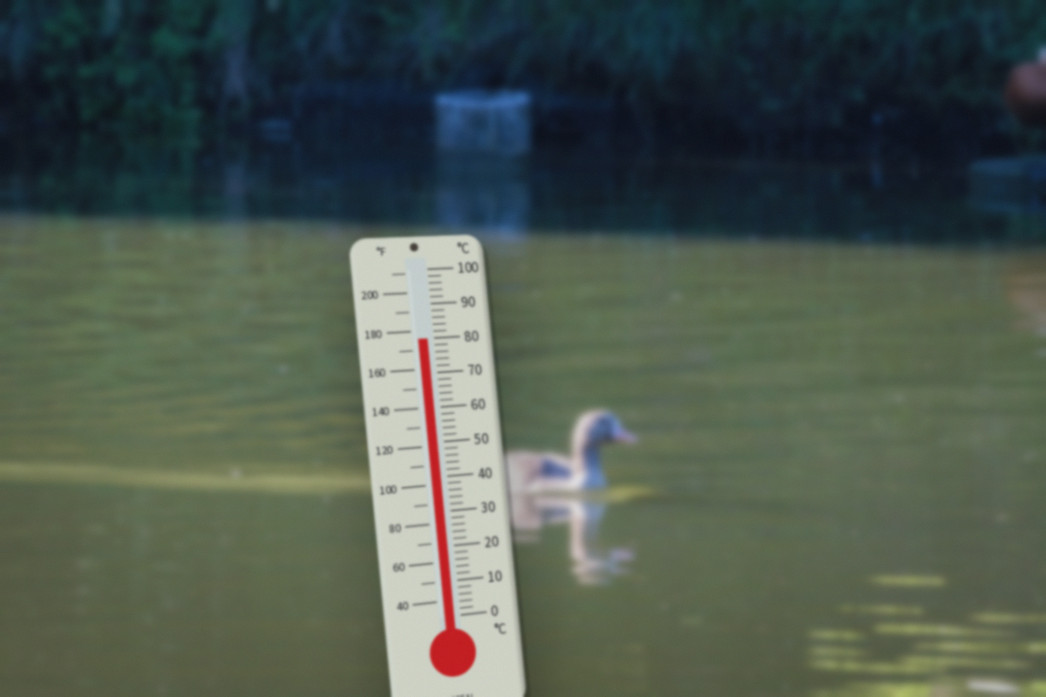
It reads 80 °C
